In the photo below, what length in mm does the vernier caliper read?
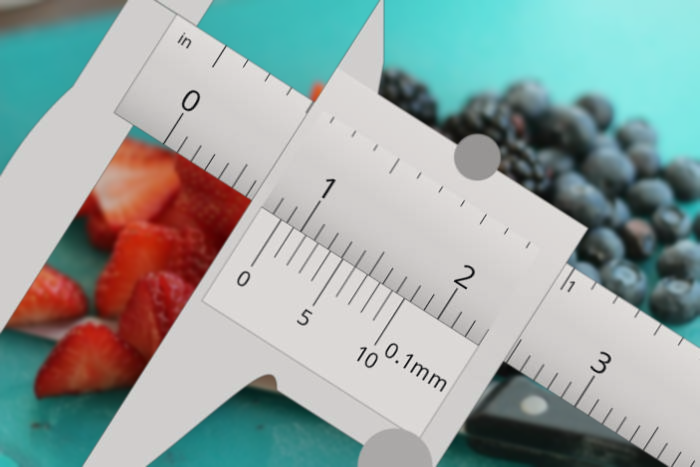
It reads 8.6 mm
